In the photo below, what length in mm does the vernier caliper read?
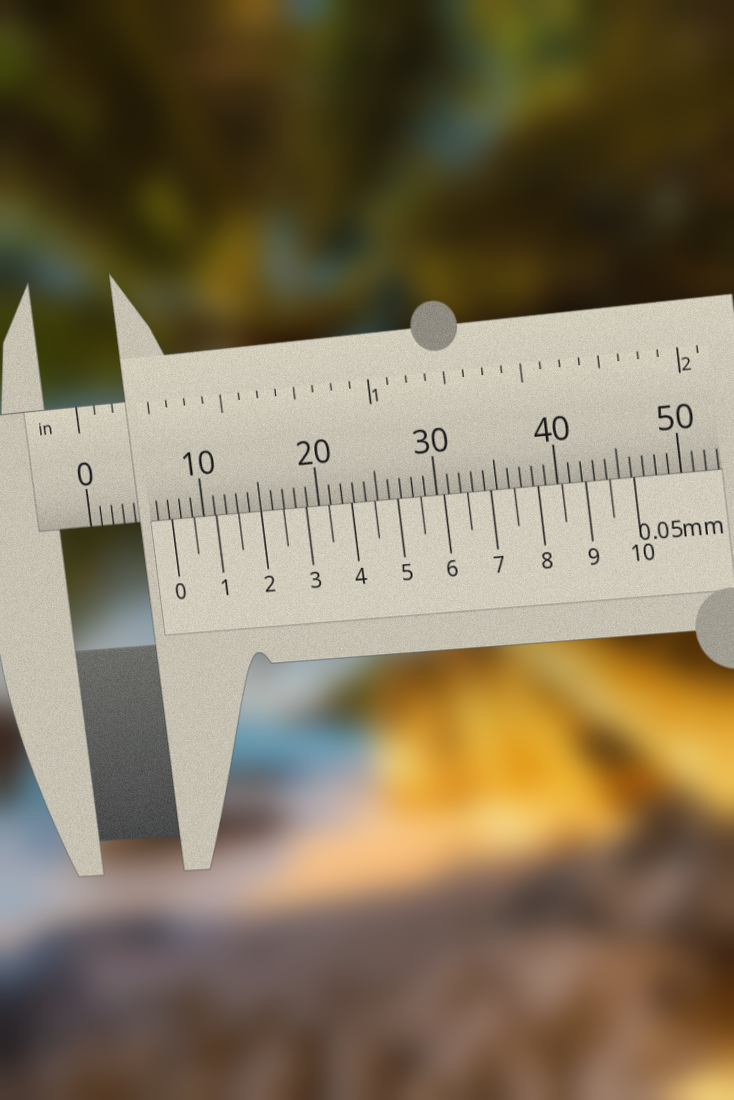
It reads 7.2 mm
